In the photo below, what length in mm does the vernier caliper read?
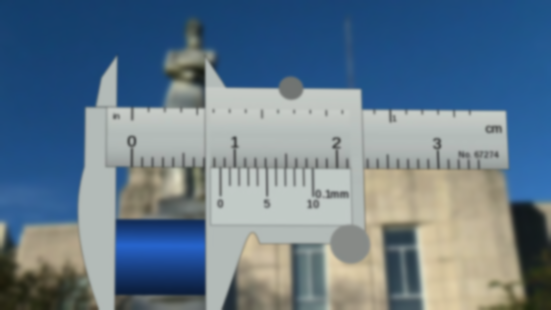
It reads 8.6 mm
